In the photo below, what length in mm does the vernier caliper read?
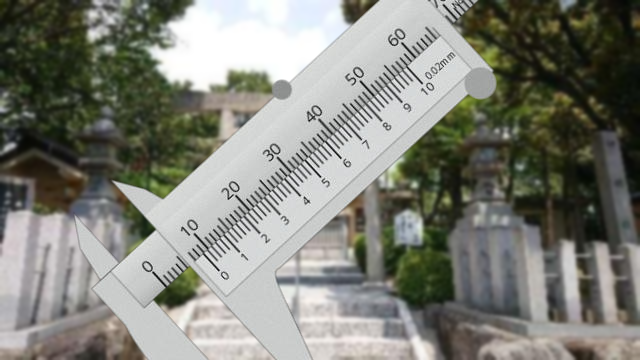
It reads 8.8 mm
